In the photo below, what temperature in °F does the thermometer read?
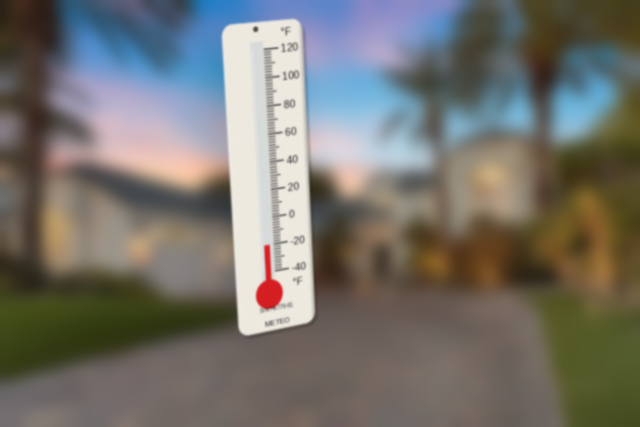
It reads -20 °F
